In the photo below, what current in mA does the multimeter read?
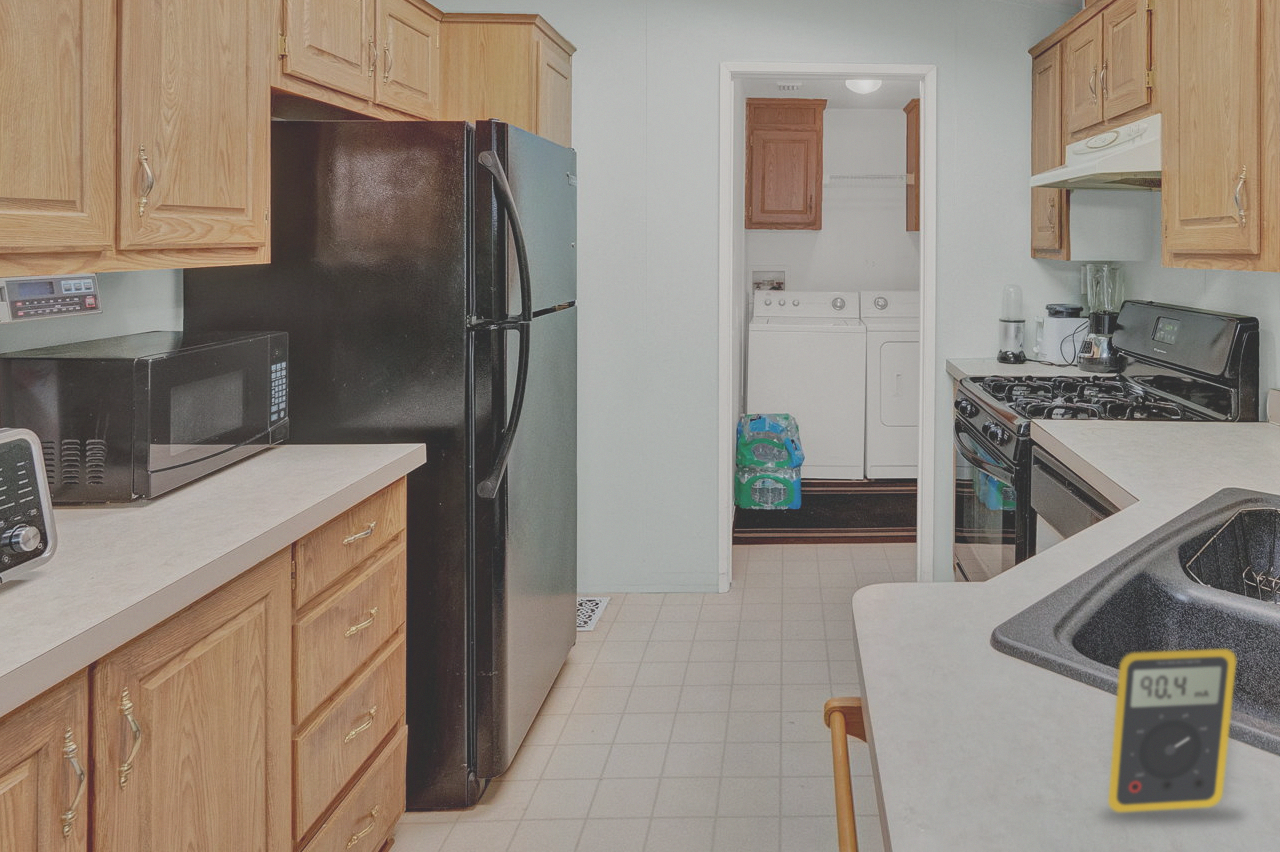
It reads 90.4 mA
